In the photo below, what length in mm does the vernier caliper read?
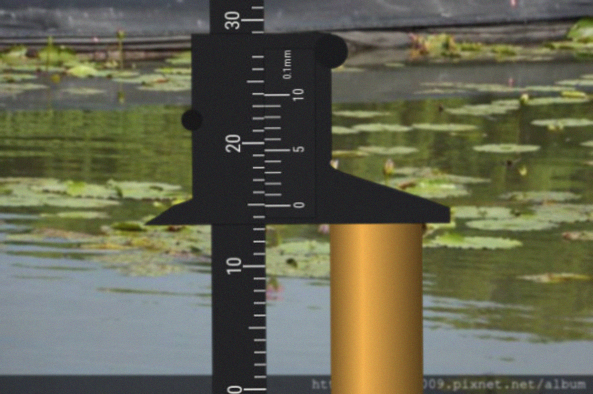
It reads 14.9 mm
